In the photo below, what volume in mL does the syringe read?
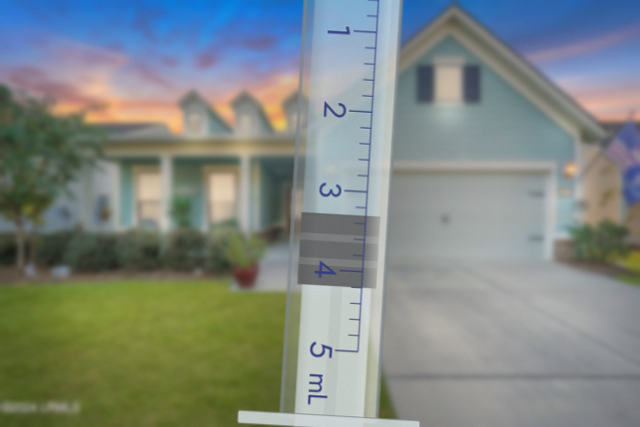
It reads 3.3 mL
